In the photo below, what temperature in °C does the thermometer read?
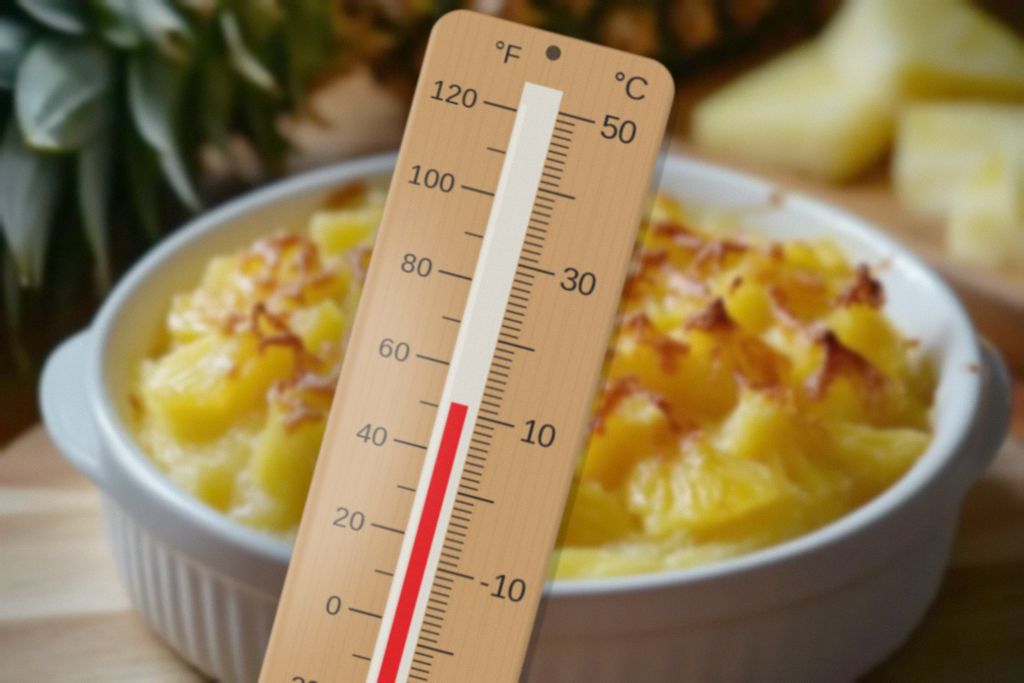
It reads 11 °C
